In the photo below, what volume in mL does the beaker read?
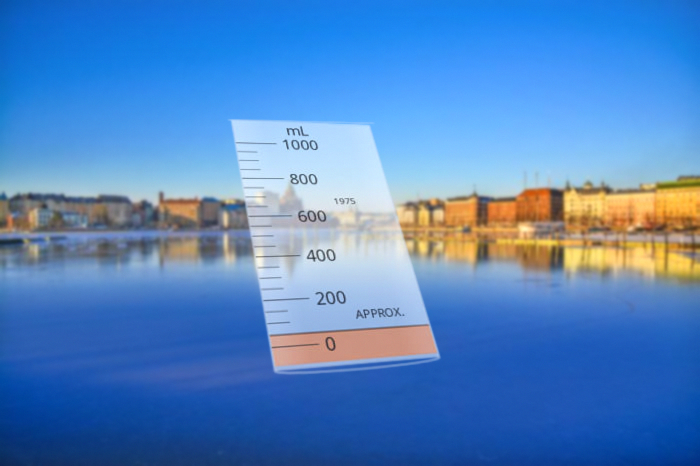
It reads 50 mL
